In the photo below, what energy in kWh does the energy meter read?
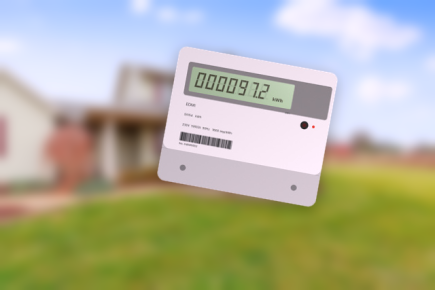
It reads 97.2 kWh
